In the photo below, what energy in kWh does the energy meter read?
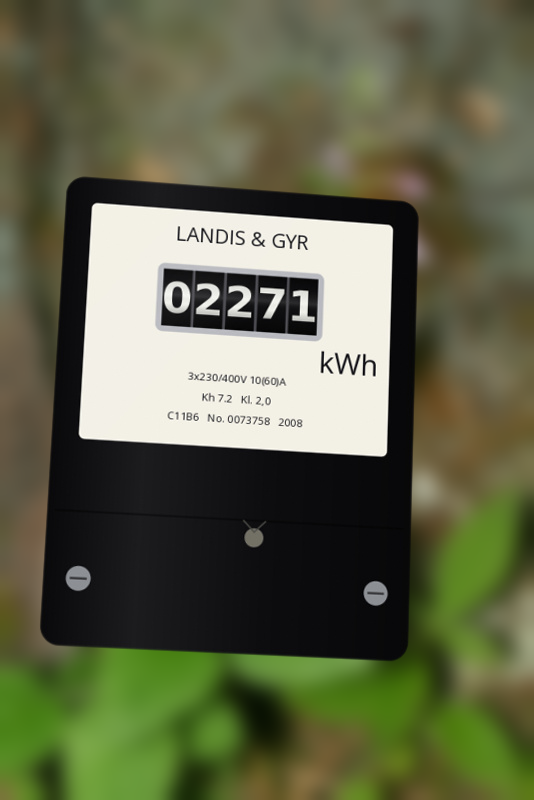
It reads 2271 kWh
